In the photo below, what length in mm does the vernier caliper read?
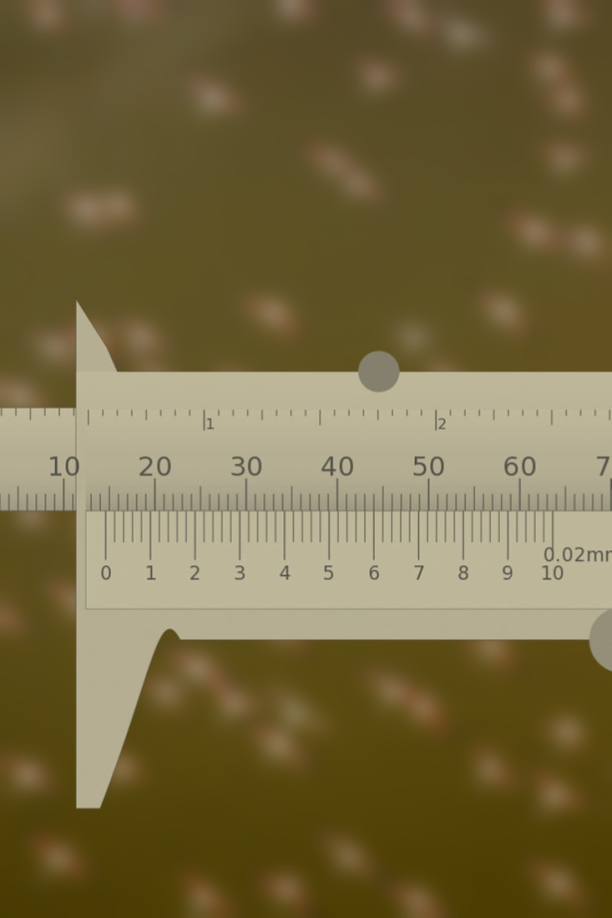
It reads 14.6 mm
